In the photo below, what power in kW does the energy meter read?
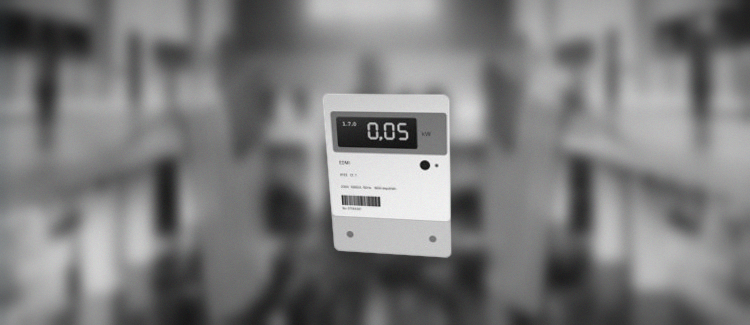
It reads 0.05 kW
